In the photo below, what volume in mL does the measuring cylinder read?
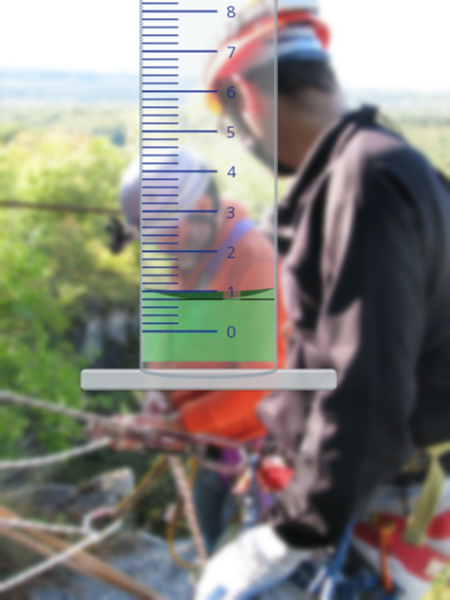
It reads 0.8 mL
